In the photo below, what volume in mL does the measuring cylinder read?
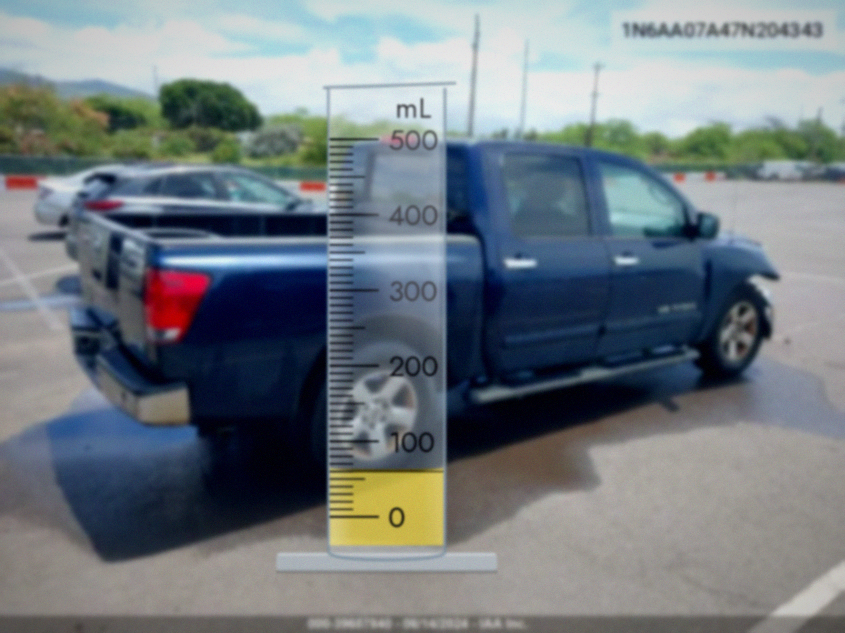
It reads 60 mL
